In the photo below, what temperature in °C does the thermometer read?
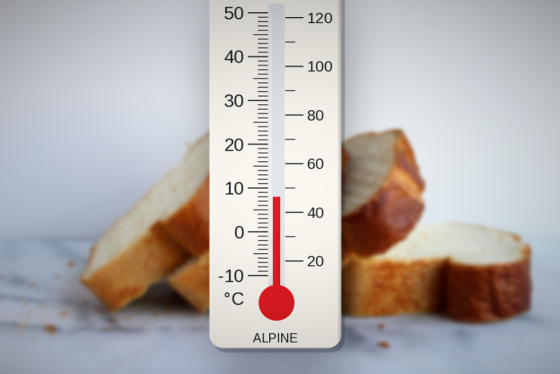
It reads 8 °C
